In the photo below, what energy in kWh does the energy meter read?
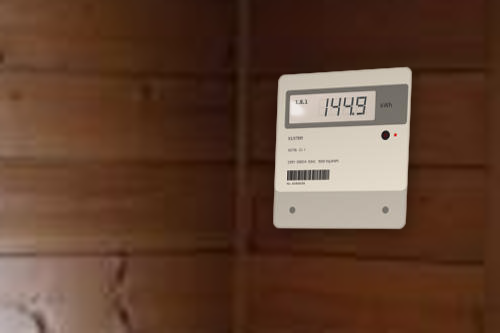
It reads 144.9 kWh
